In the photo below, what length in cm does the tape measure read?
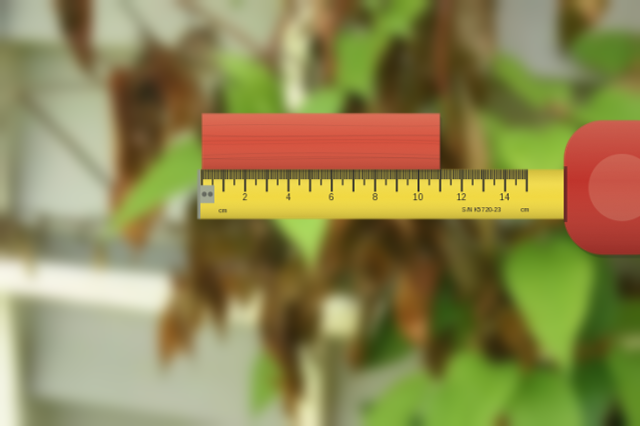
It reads 11 cm
